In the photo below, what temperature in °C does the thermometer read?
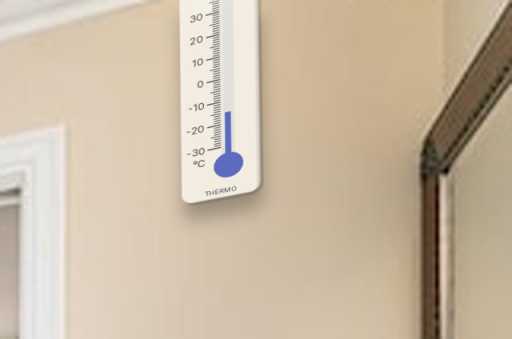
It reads -15 °C
